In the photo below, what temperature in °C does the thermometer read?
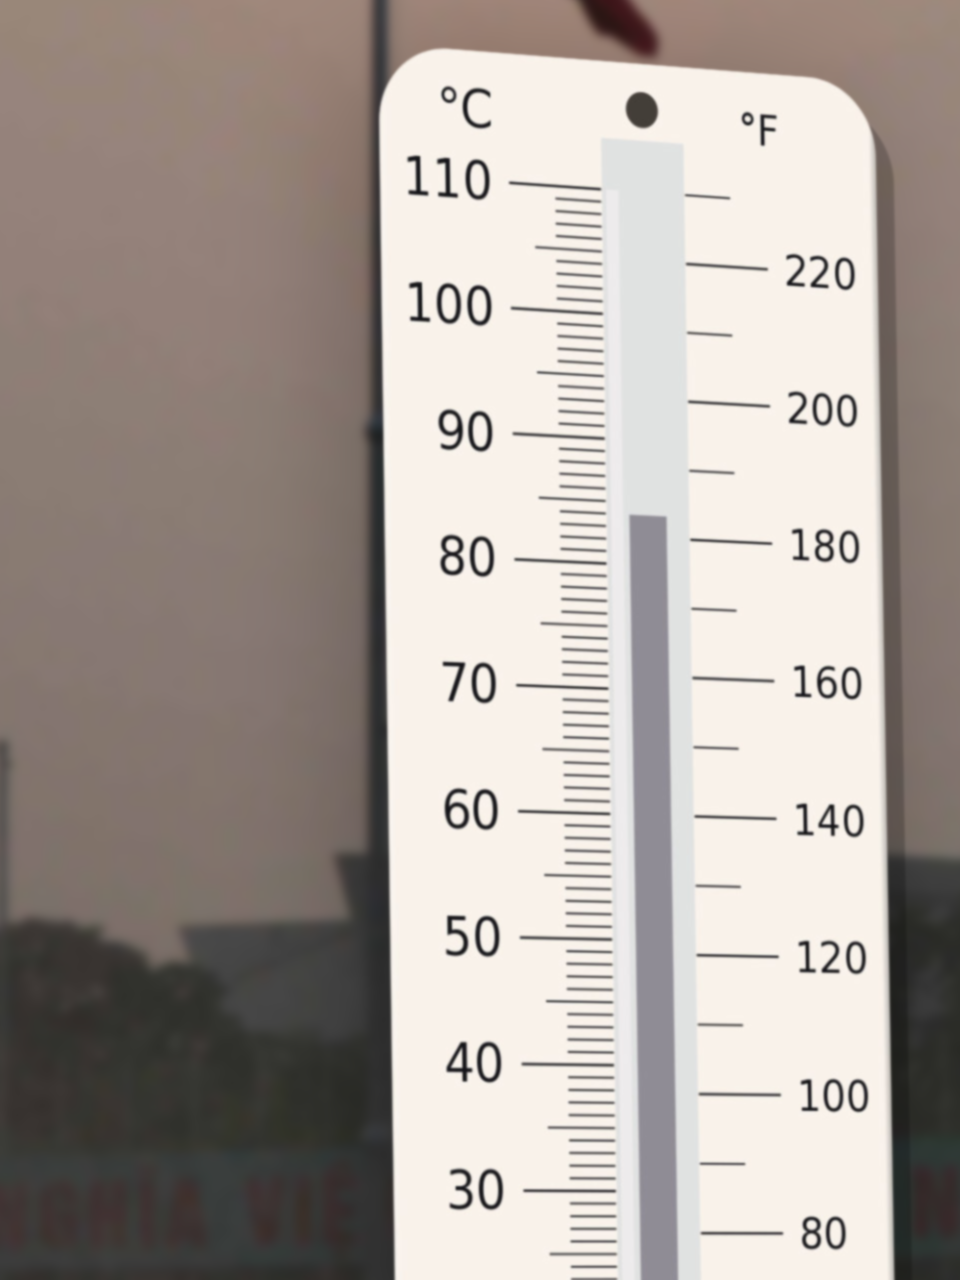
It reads 84 °C
